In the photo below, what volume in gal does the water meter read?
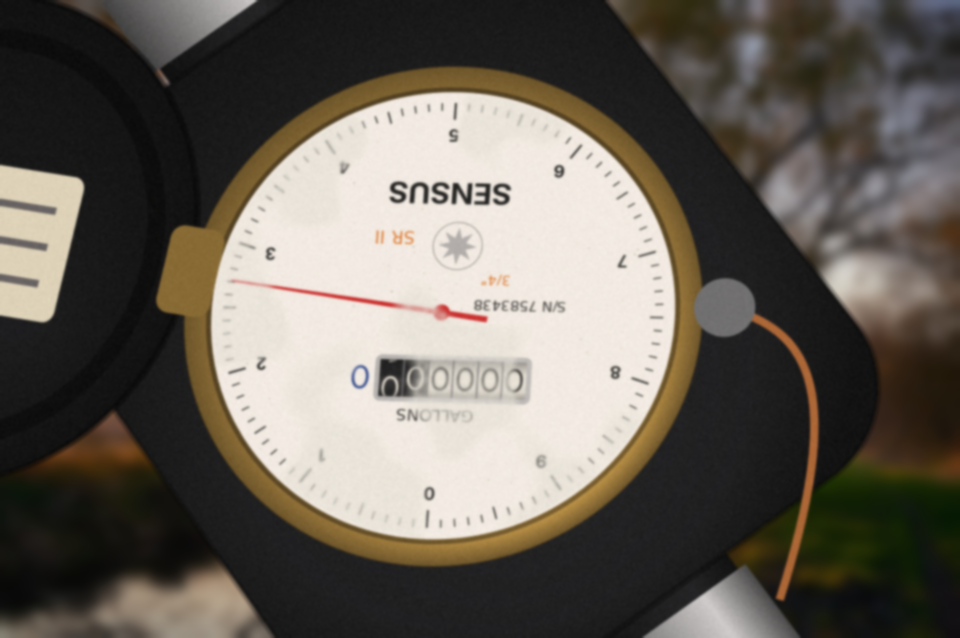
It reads 2.7 gal
